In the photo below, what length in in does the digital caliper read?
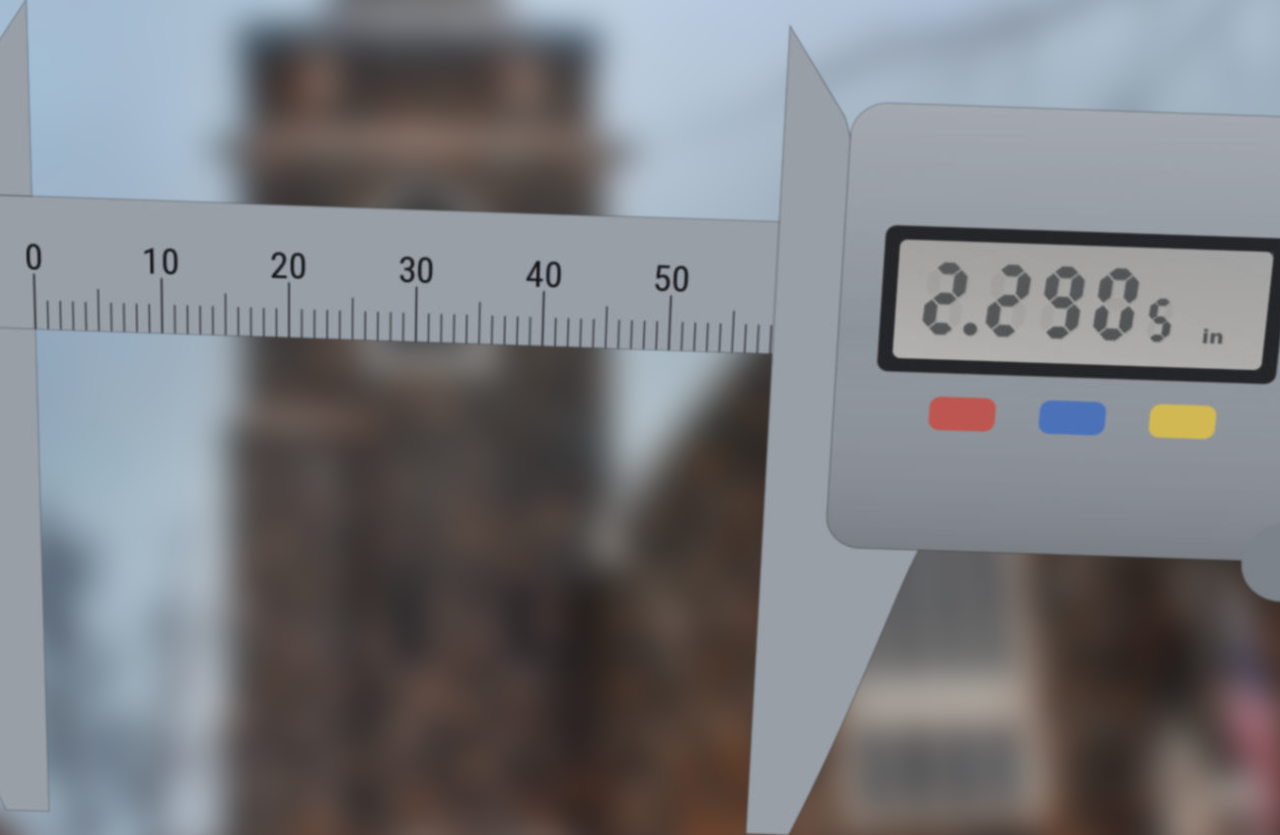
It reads 2.2905 in
